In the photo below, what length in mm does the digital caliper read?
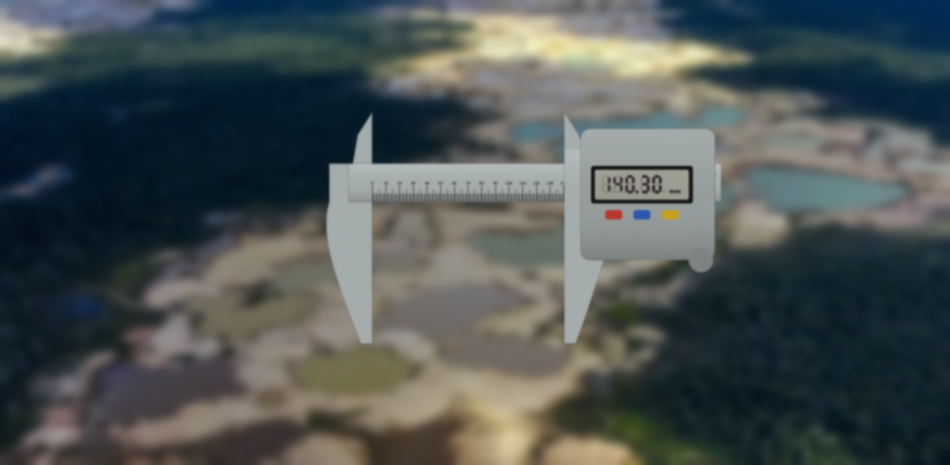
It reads 140.30 mm
